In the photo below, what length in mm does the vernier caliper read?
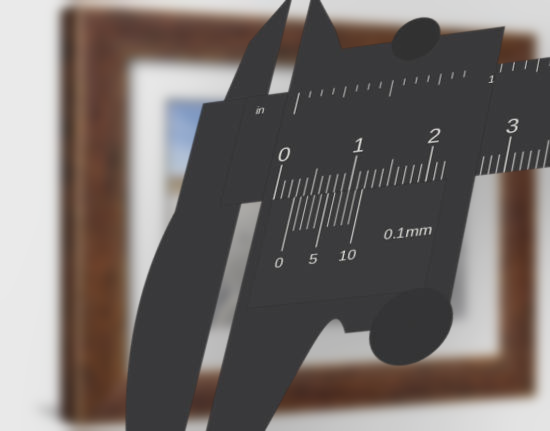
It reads 2.8 mm
